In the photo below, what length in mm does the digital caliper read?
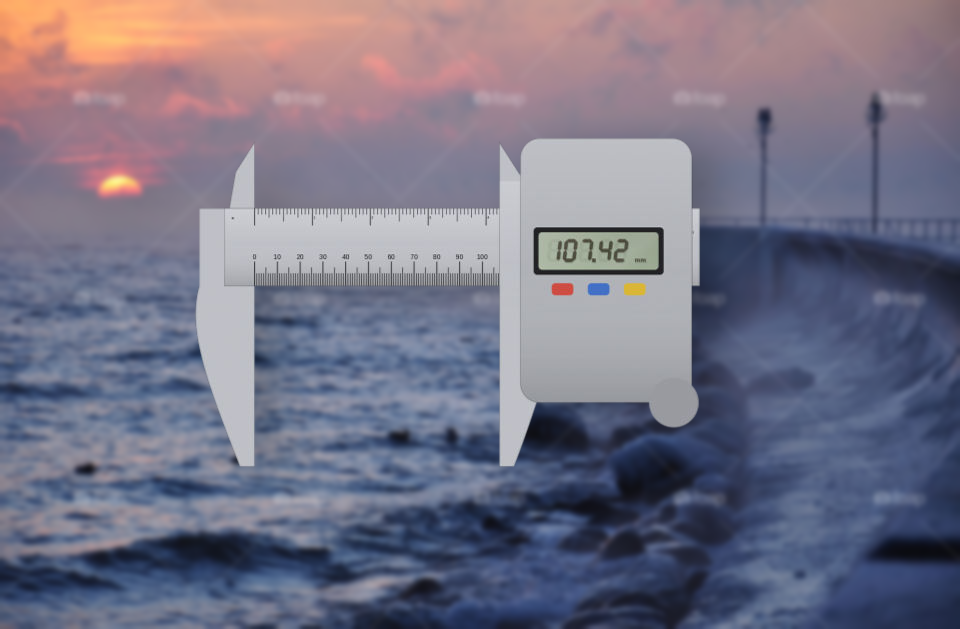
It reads 107.42 mm
